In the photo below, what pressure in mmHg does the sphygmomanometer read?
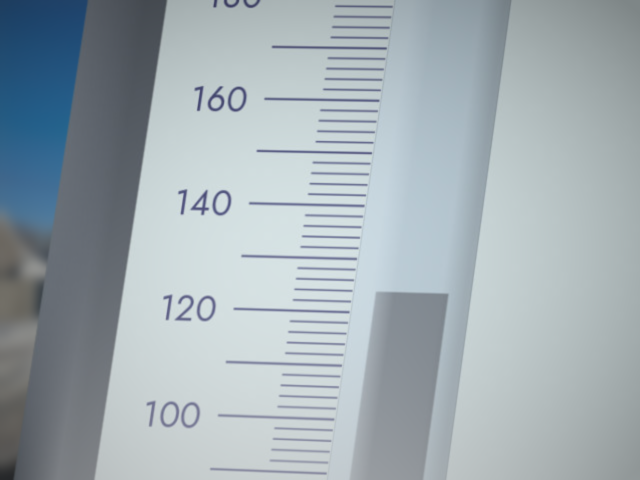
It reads 124 mmHg
